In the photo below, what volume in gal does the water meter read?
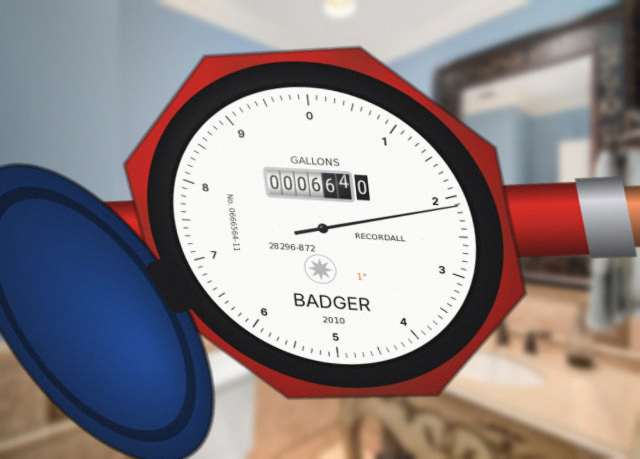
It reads 6642.1 gal
